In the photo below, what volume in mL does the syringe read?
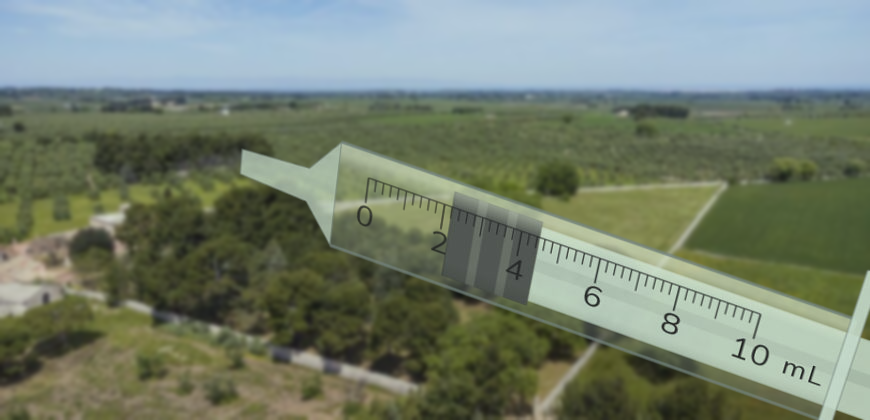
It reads 2.2 mL
